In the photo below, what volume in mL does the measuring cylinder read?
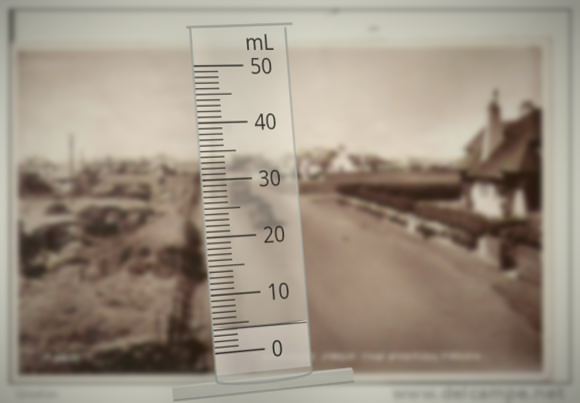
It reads 4 mL
